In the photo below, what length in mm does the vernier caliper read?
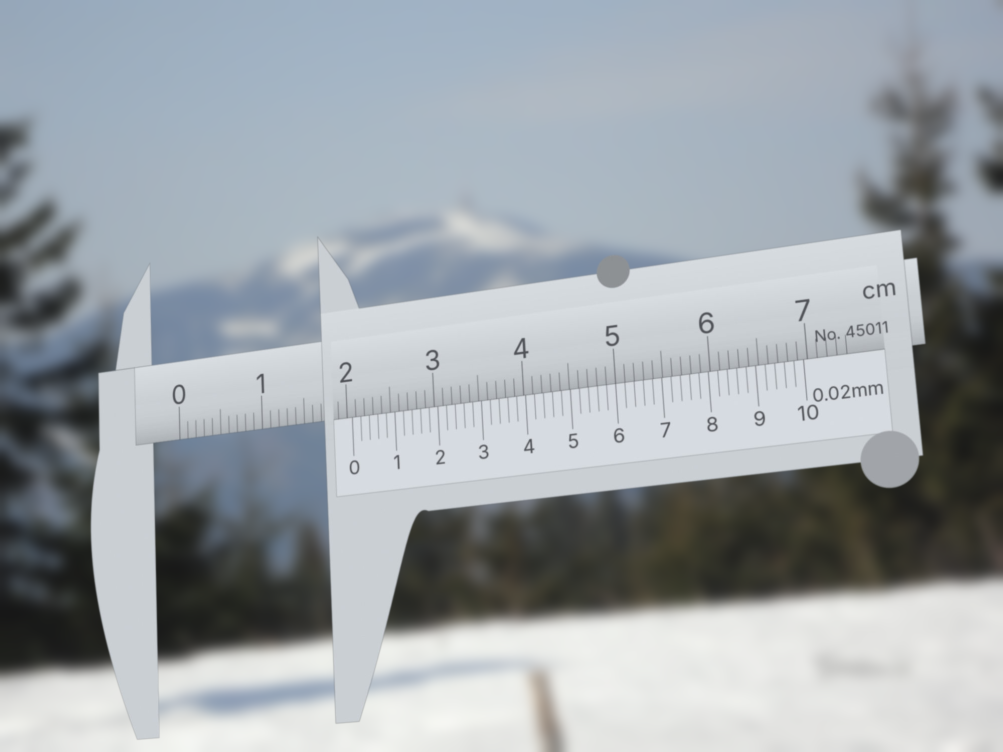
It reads 20.6 mm
